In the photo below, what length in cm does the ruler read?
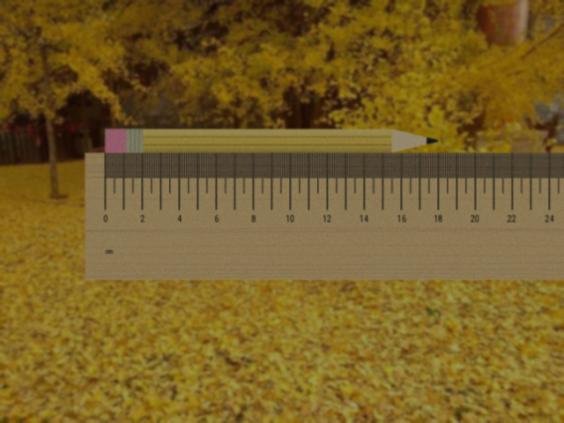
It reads 18 cm
